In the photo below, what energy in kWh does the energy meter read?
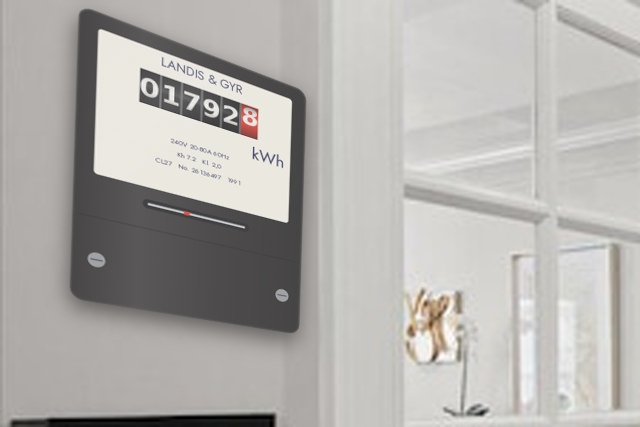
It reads 1792.8 kWh
